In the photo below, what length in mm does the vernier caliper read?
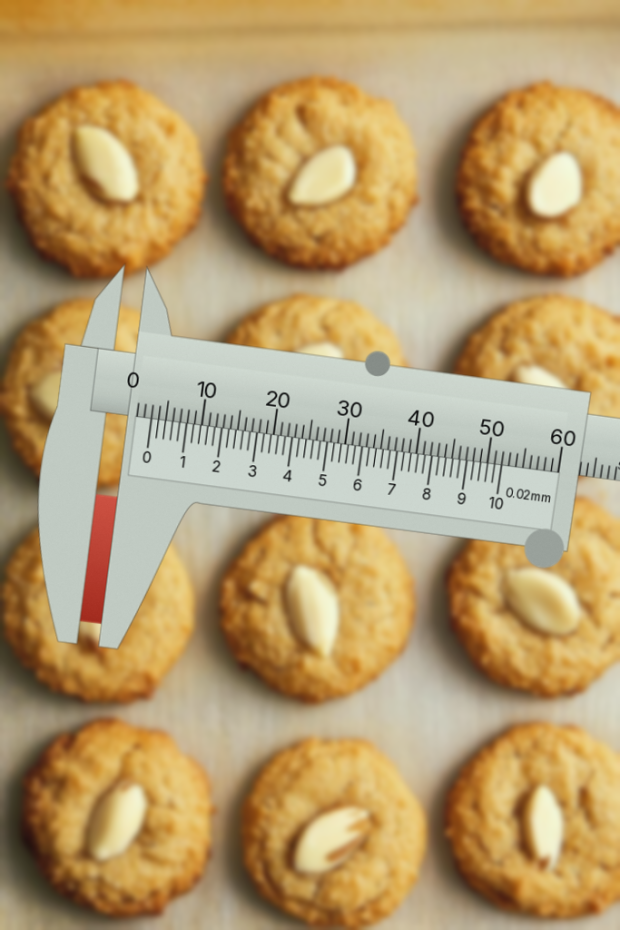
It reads 3.0 mm
